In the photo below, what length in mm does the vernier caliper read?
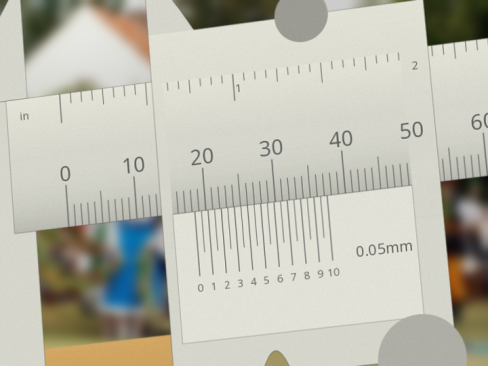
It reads 18.4 mm
